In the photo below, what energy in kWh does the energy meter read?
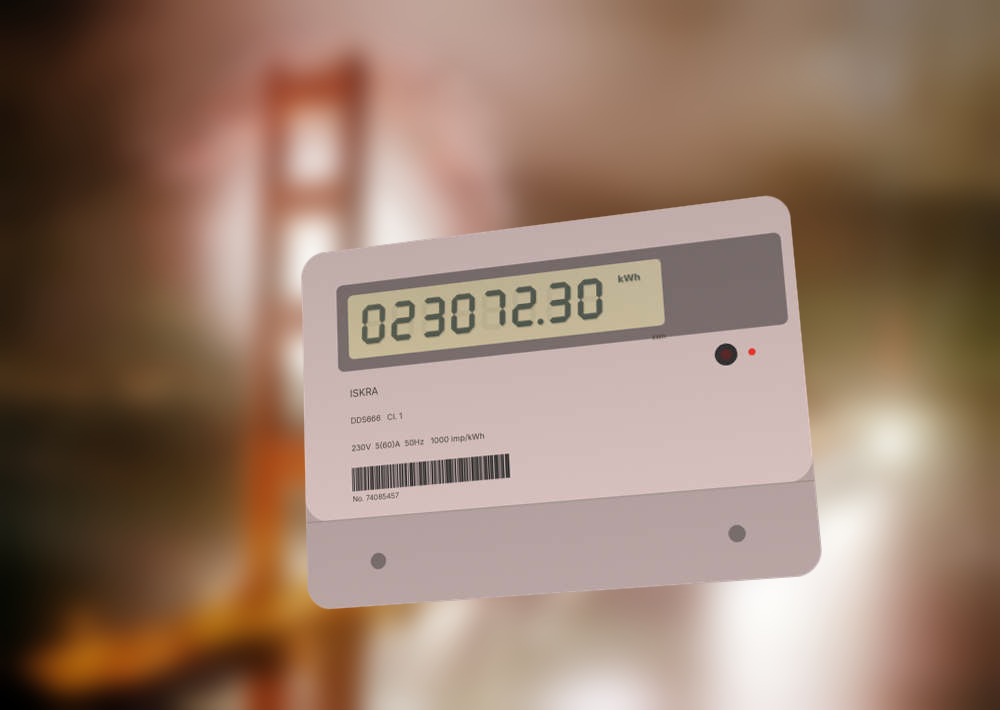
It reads 23072.30 kWh
